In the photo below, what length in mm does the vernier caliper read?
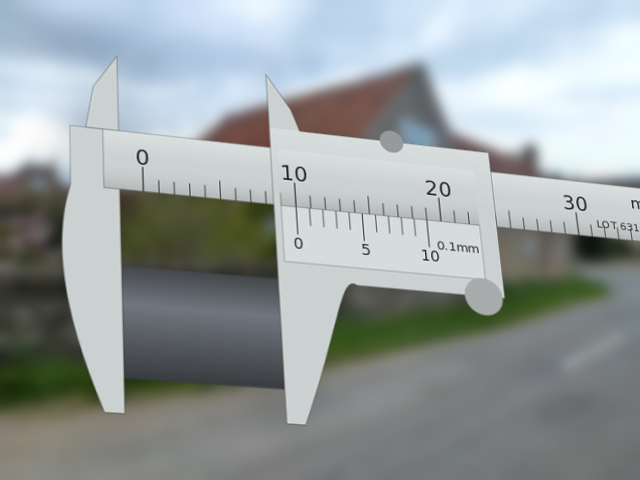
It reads 10.0 mm
